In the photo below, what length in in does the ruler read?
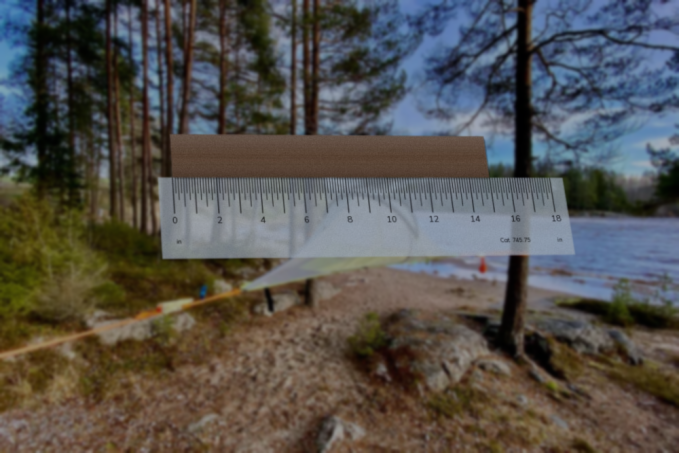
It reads 15 in
